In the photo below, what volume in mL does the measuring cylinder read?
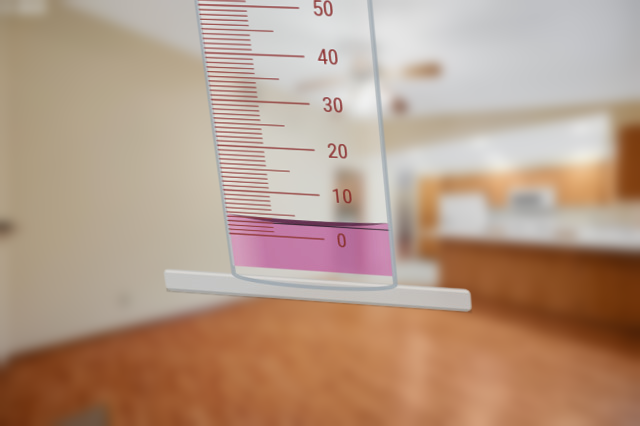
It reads 3 mL
